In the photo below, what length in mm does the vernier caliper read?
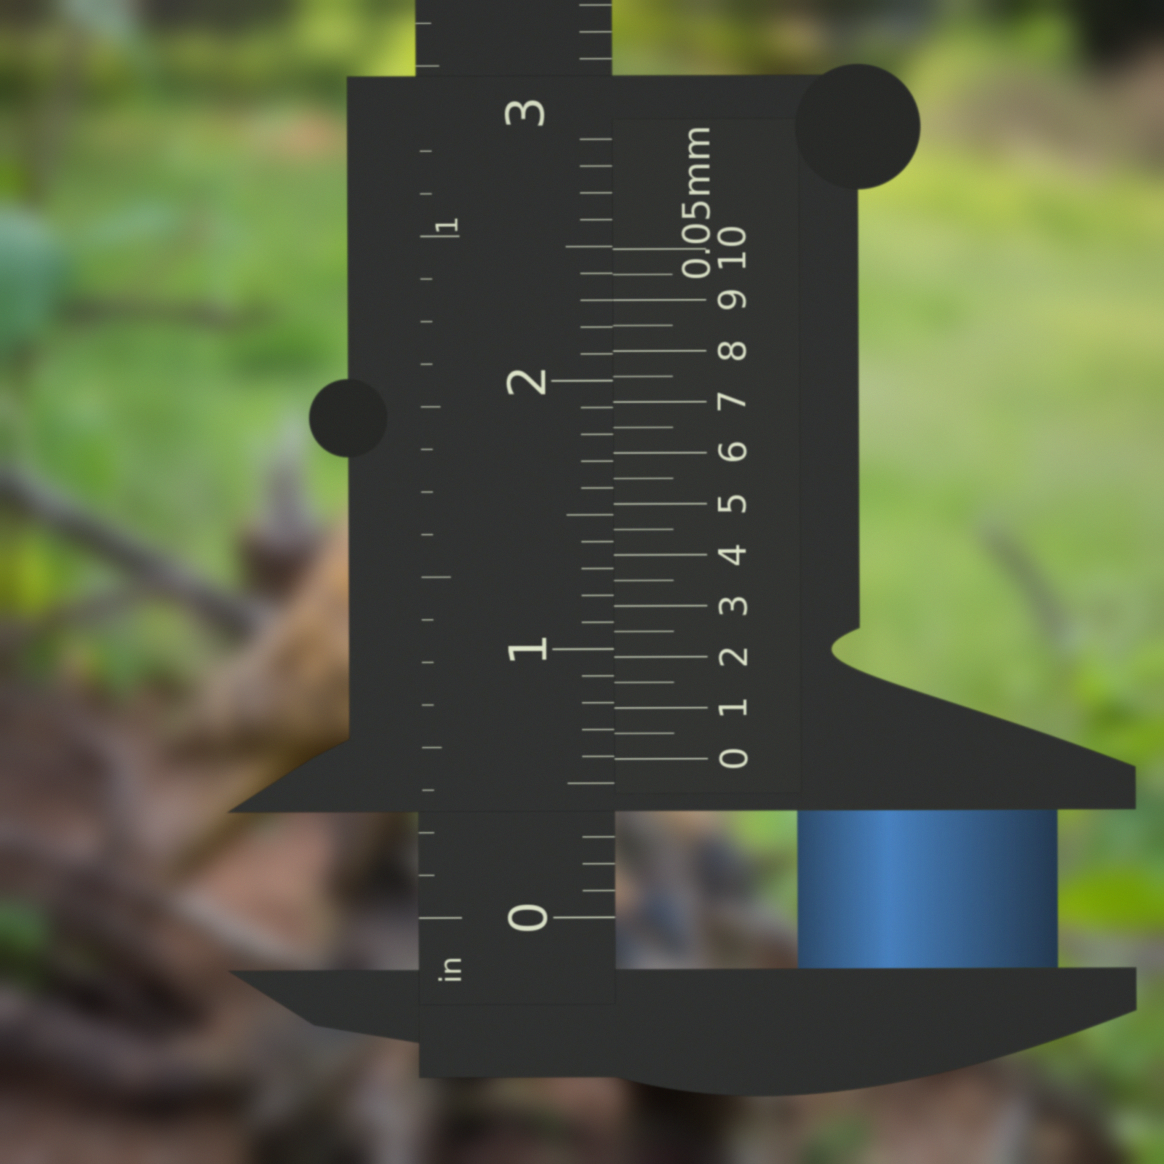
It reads 5.90 mm
